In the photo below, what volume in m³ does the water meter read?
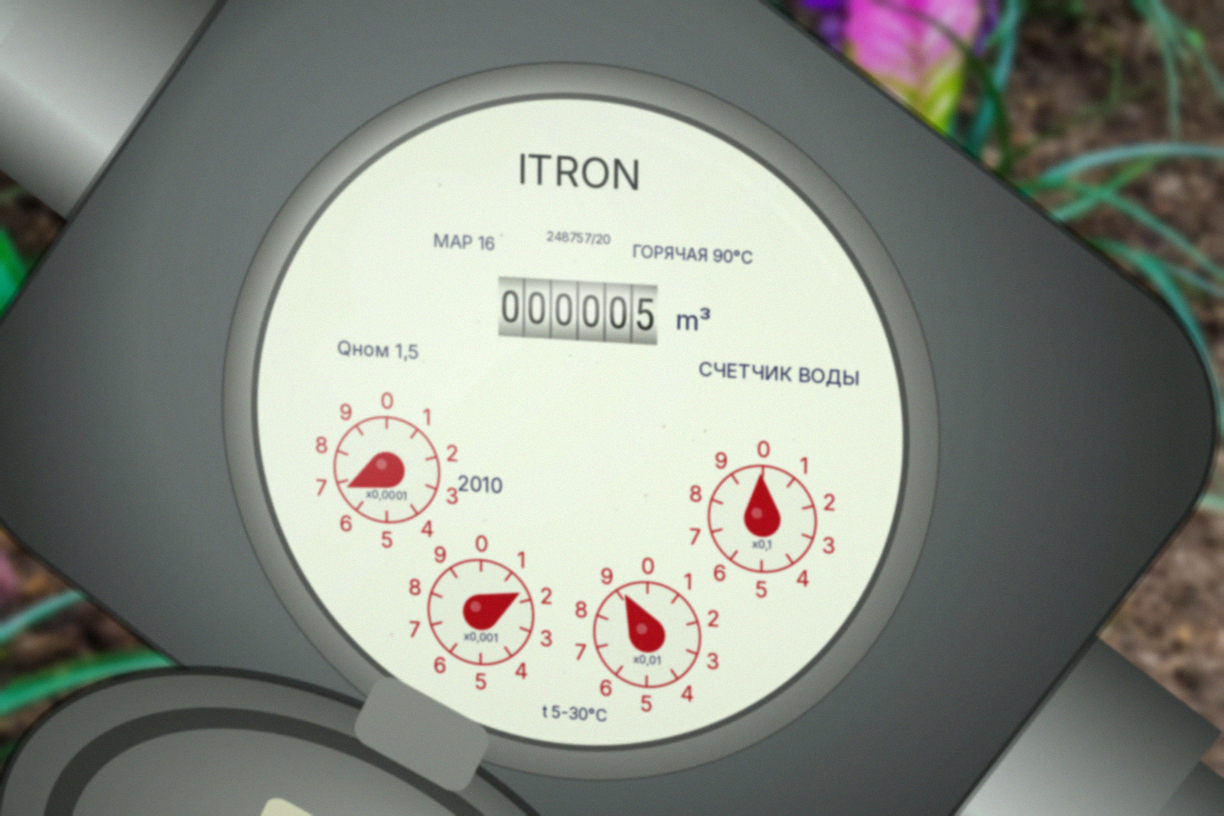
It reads 4.9916 m³
